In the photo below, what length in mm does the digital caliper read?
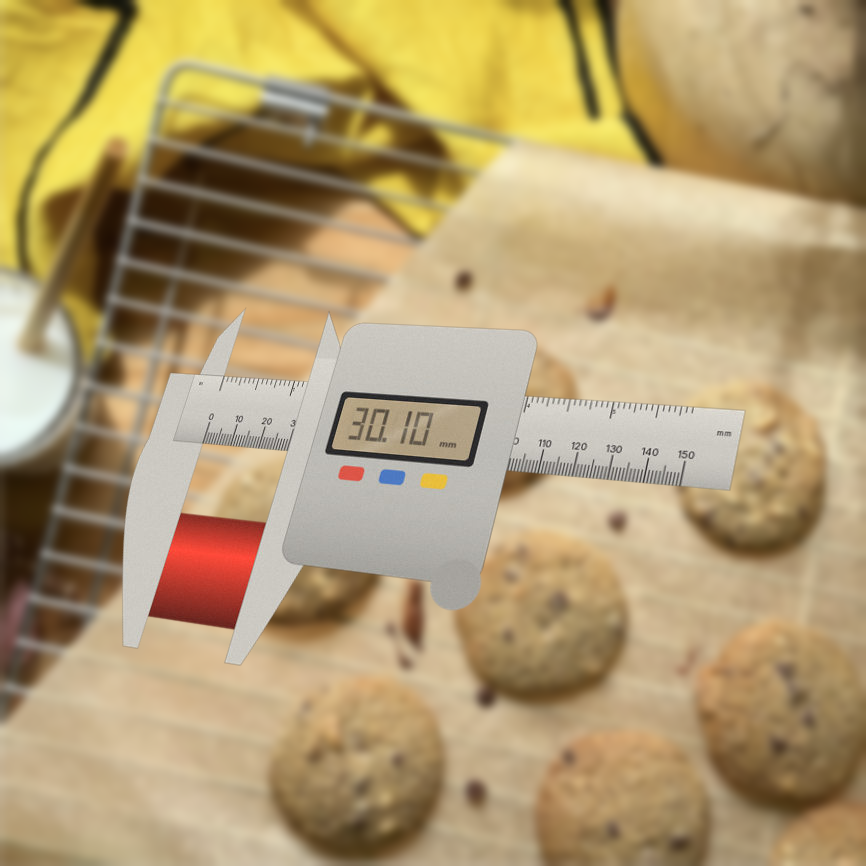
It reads 30.10 mm
